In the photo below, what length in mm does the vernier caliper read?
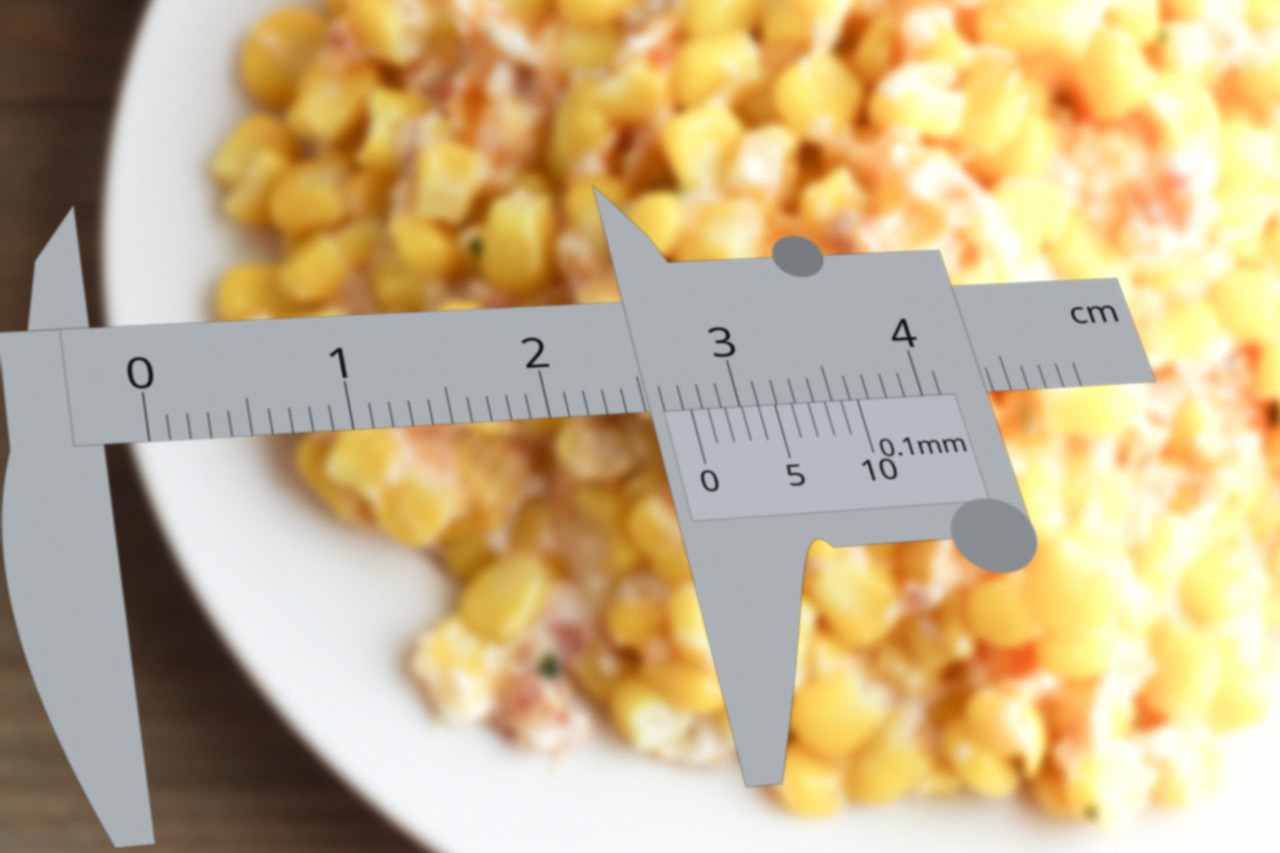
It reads 27.4 mm
